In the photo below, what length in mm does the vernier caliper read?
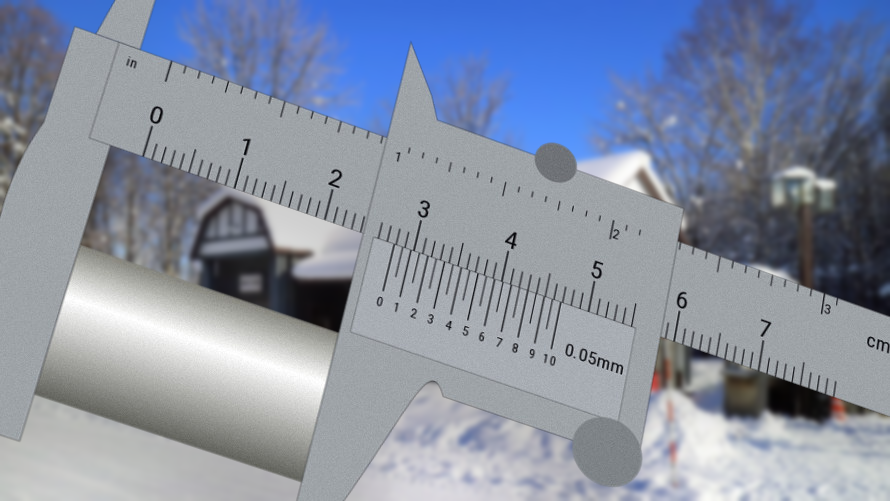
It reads 27.8 mm
